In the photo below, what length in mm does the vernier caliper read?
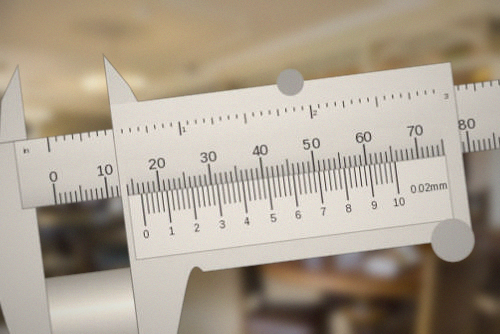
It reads 16.5 mm
